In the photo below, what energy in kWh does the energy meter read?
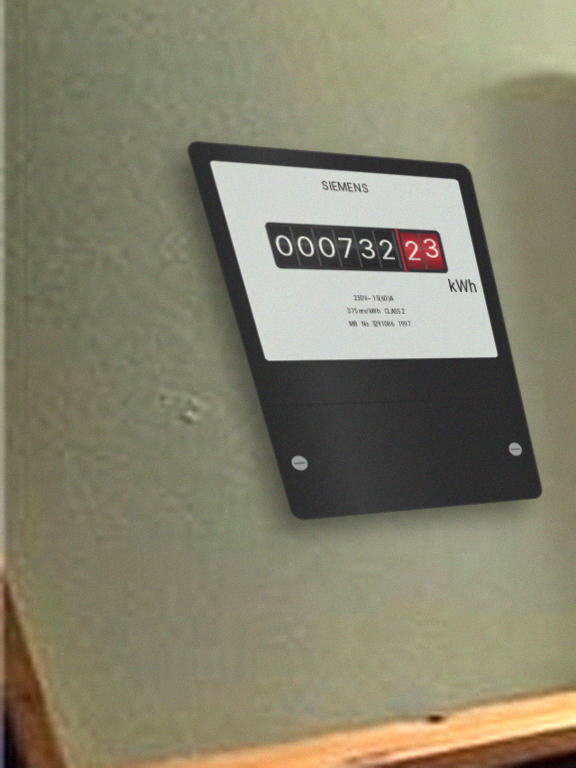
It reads 732.23 kWh
